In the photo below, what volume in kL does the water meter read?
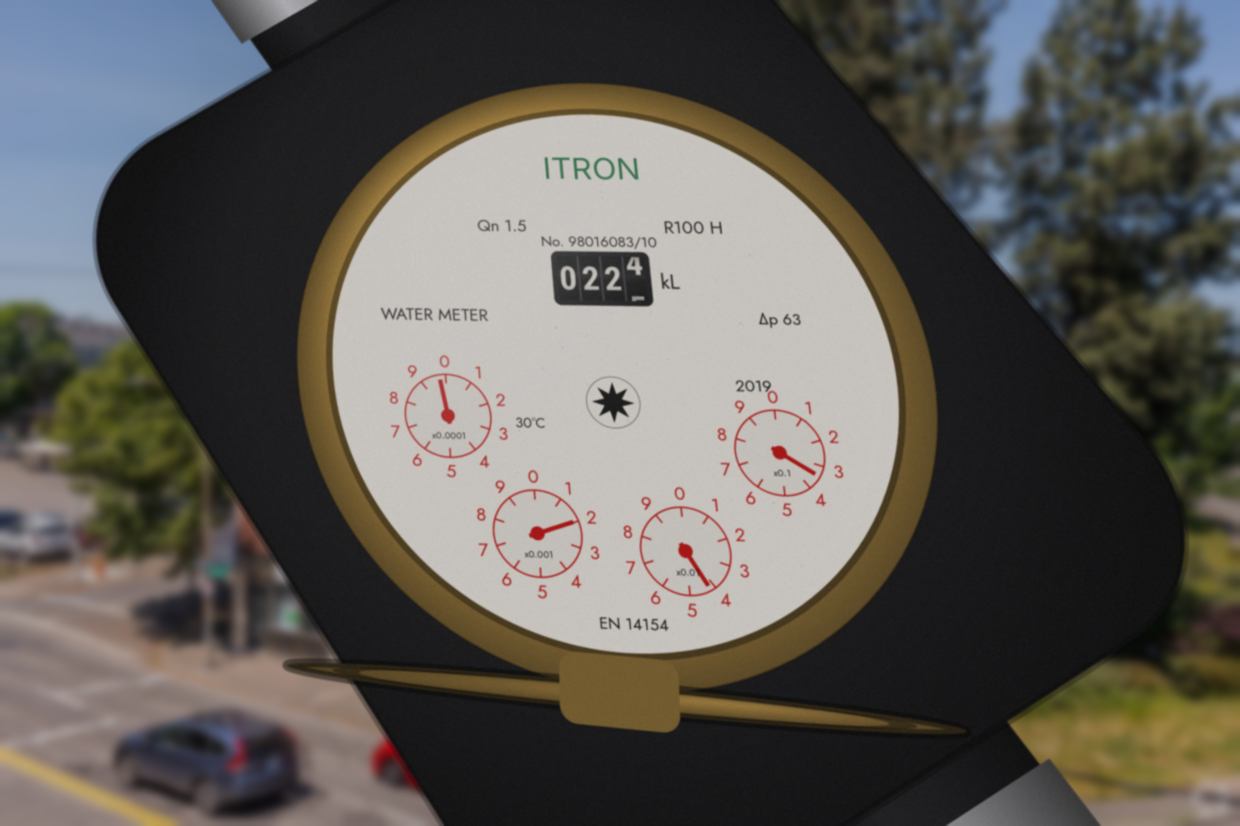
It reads 224.3419 kL
